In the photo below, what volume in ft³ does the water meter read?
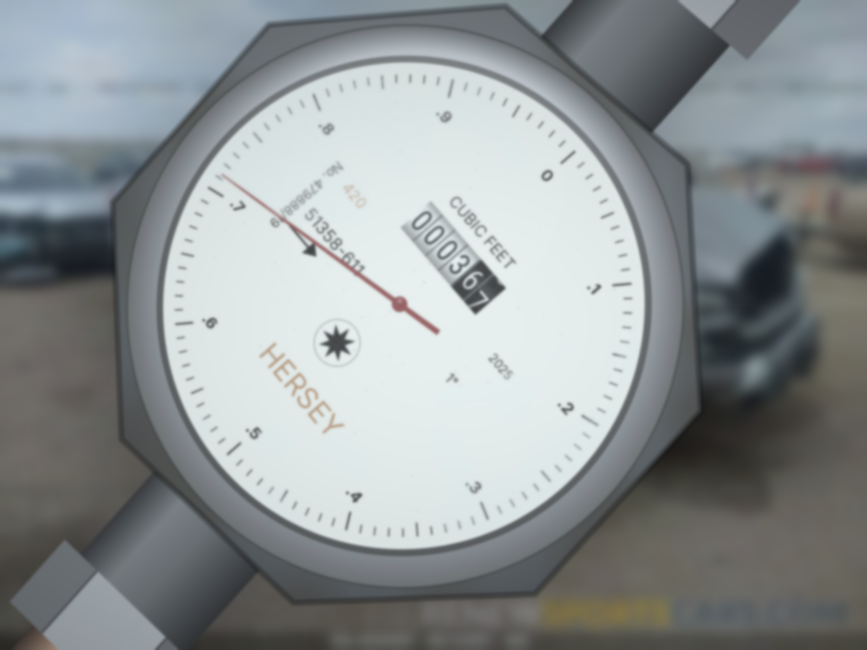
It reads 366.71 ft³
